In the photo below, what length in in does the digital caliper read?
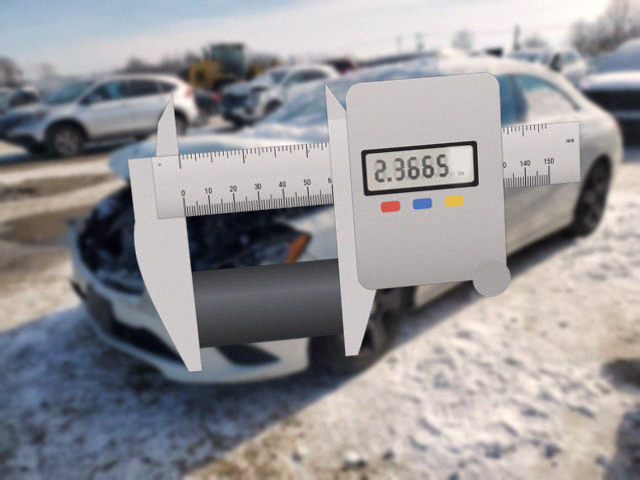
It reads 2.3665 in
